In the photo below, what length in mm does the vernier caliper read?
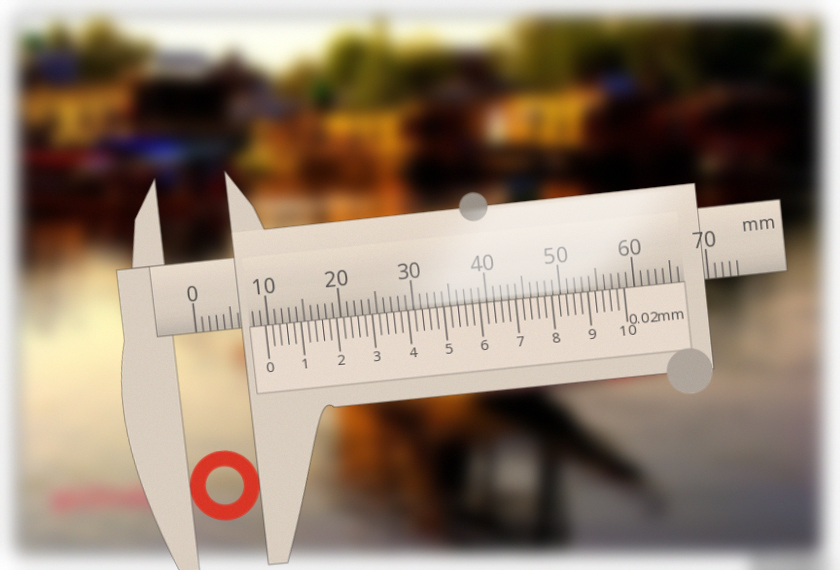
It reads 9.6 mm
